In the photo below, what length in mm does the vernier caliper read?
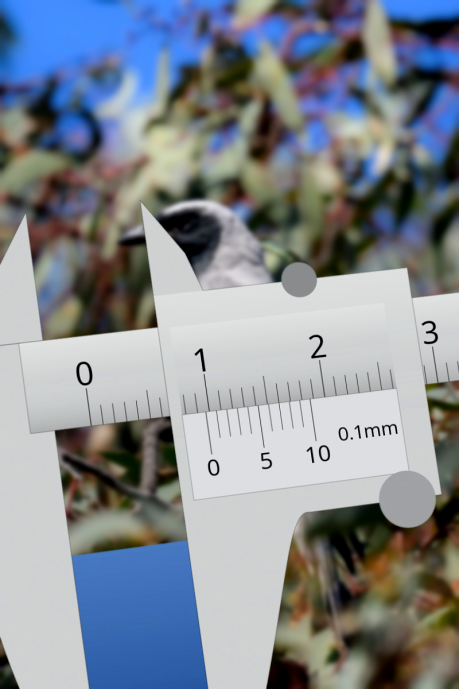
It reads 9.7 mm
